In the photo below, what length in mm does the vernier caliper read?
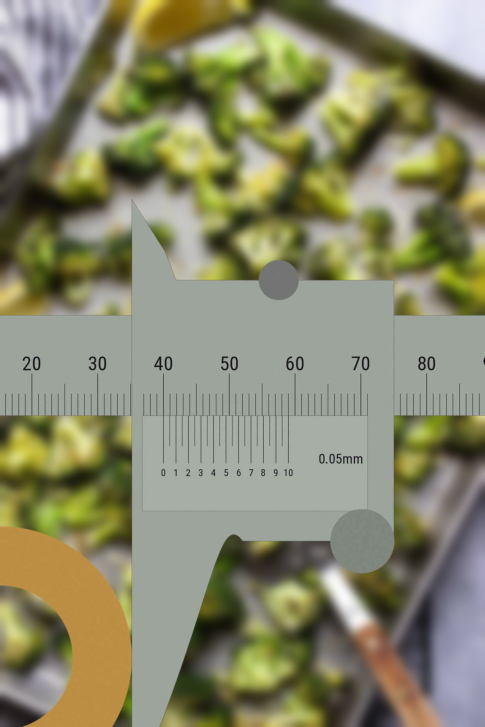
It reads 40.0 mm
